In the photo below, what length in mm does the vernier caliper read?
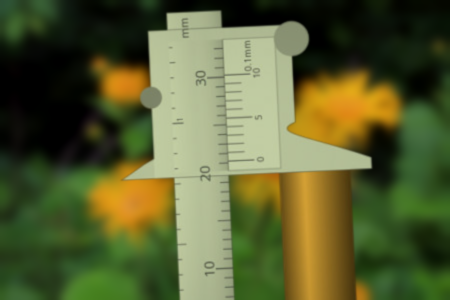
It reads 21.2 mm
